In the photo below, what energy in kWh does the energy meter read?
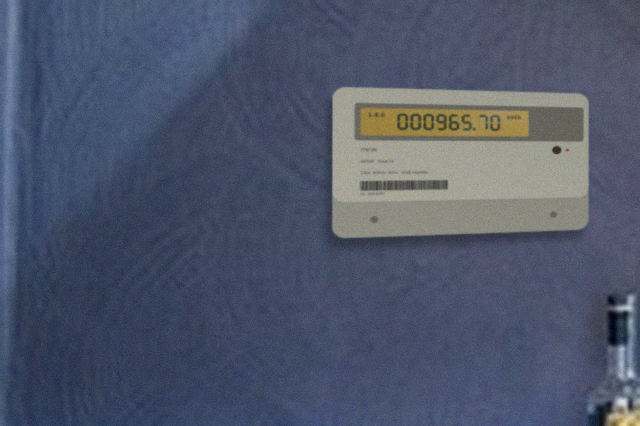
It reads 965.70 kWh
